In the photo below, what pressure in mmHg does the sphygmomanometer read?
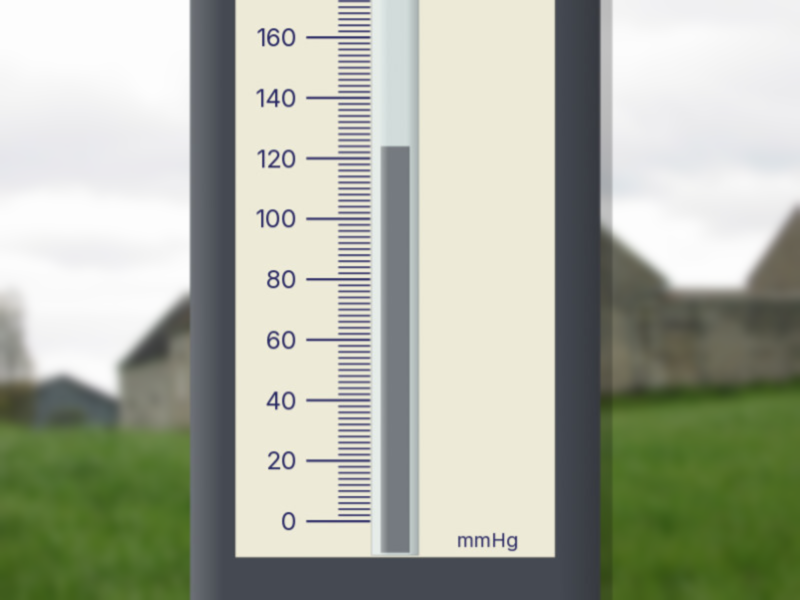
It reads 124 mmHg
